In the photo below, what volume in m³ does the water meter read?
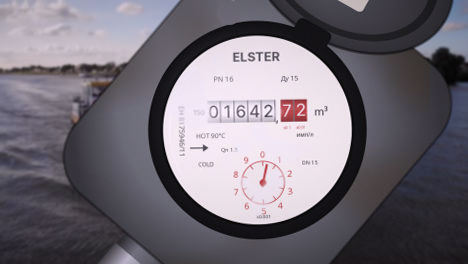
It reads 1642.720 m³
